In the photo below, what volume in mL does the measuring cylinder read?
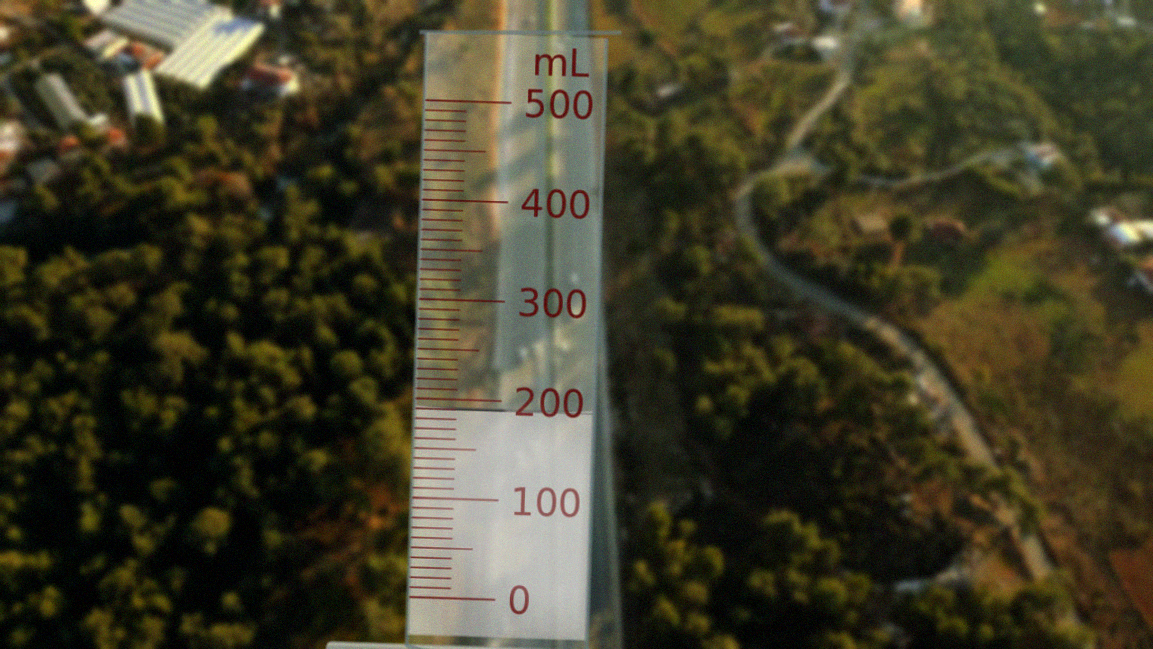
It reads 190 mL
